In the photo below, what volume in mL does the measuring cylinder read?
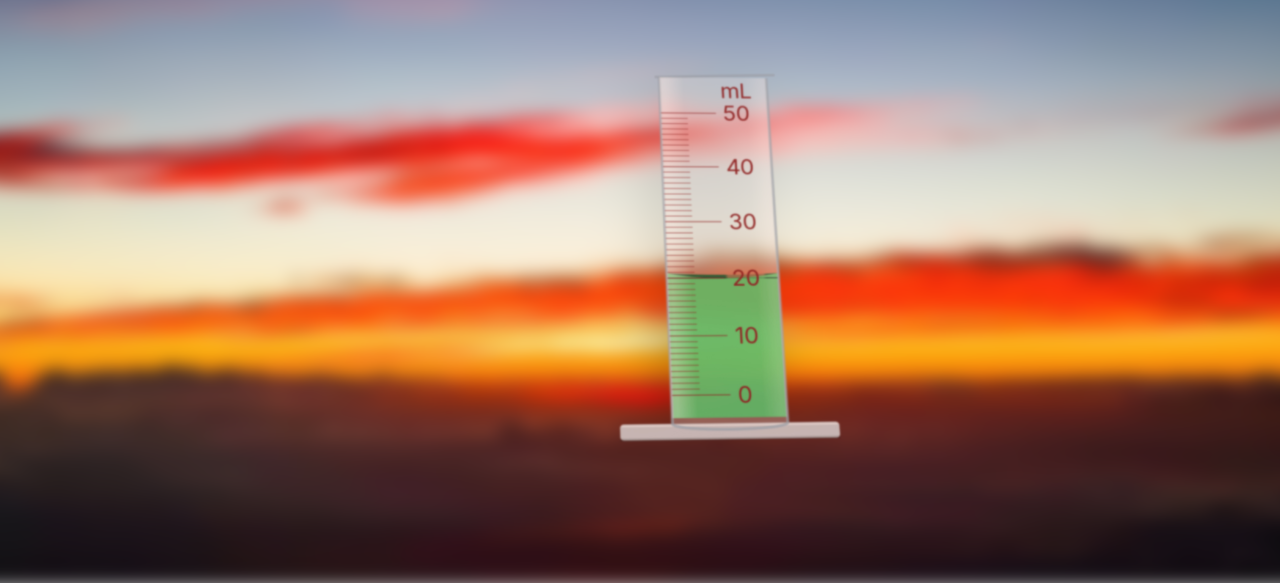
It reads 20 mL
